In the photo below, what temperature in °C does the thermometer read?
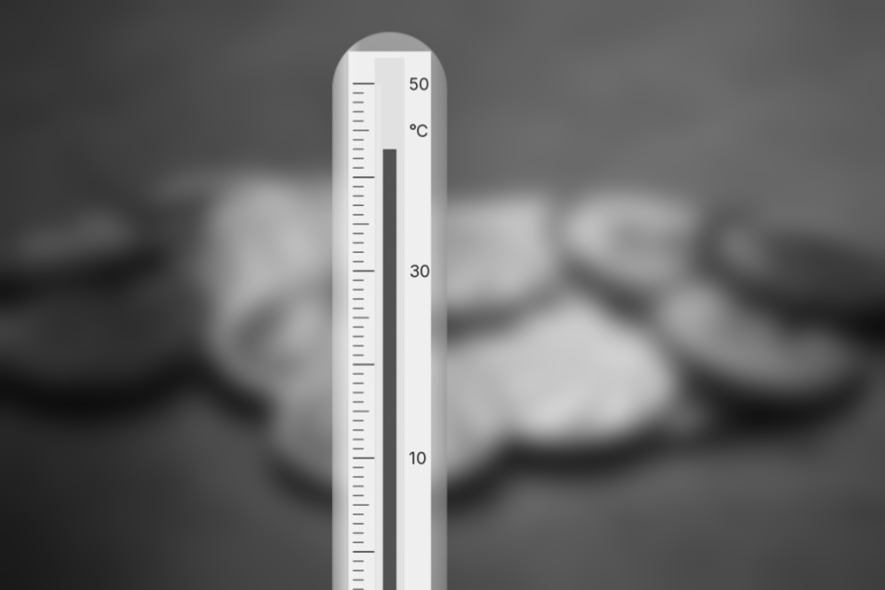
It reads 43 °C
